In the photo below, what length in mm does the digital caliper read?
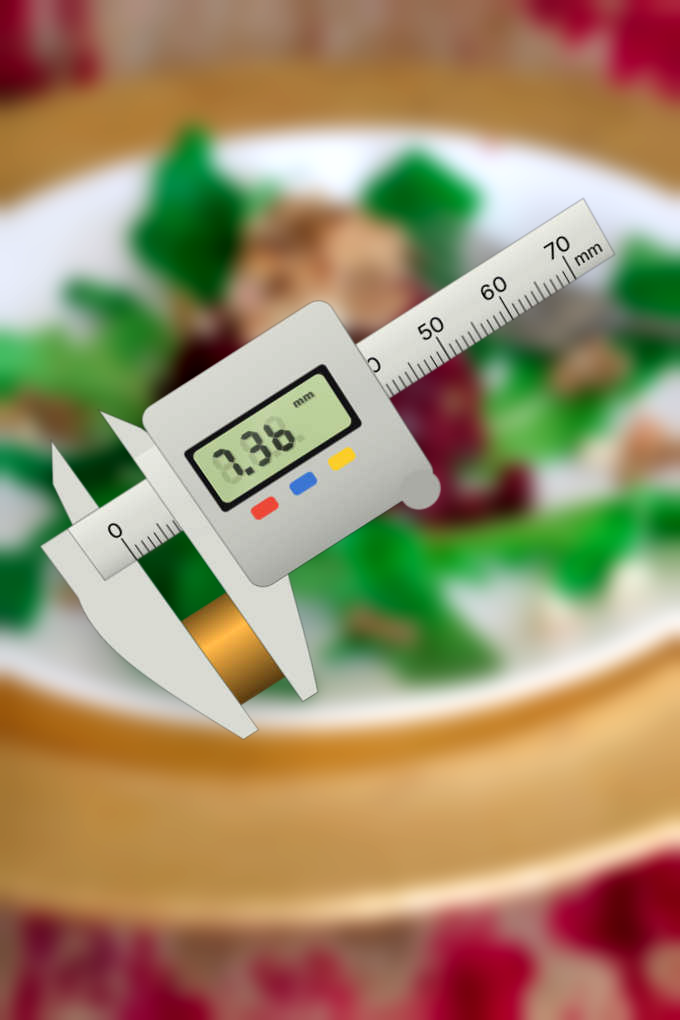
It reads 7.36 mm
